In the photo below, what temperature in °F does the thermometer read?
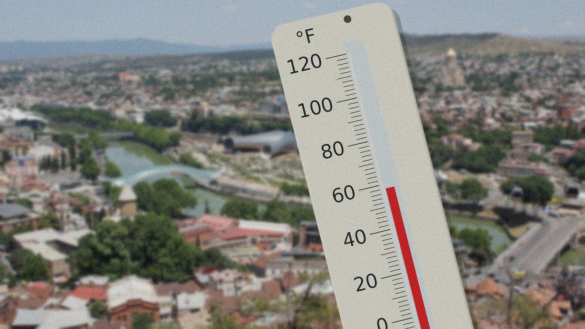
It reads 58 °F
